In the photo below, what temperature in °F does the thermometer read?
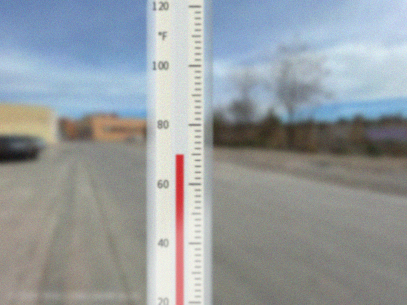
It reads 70 °F
